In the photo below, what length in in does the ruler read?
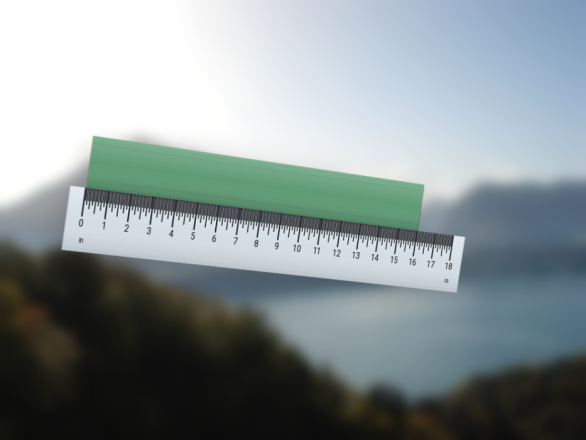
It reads 16 in
